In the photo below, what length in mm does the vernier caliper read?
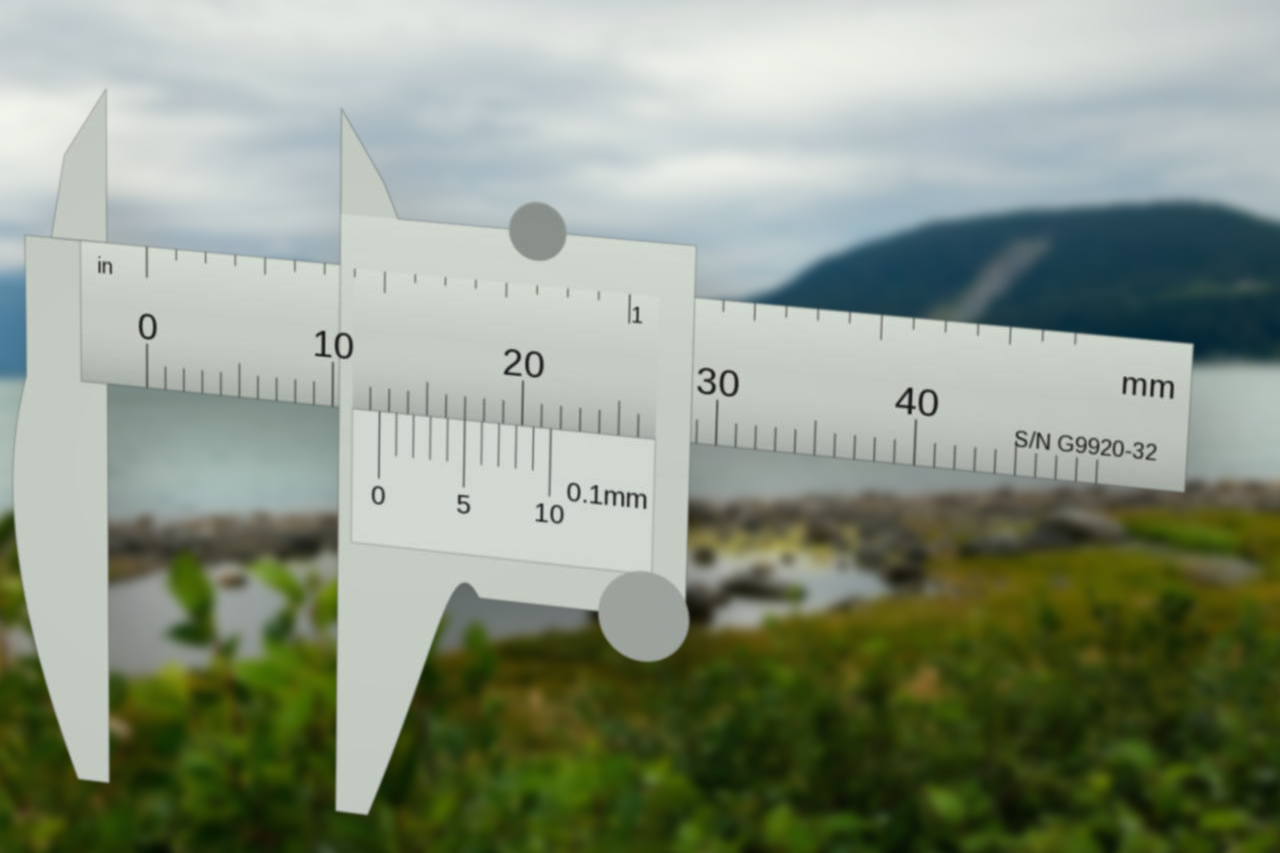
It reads 12.5 mm
